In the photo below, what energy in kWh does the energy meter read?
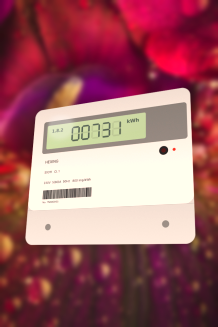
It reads 731 kWh
